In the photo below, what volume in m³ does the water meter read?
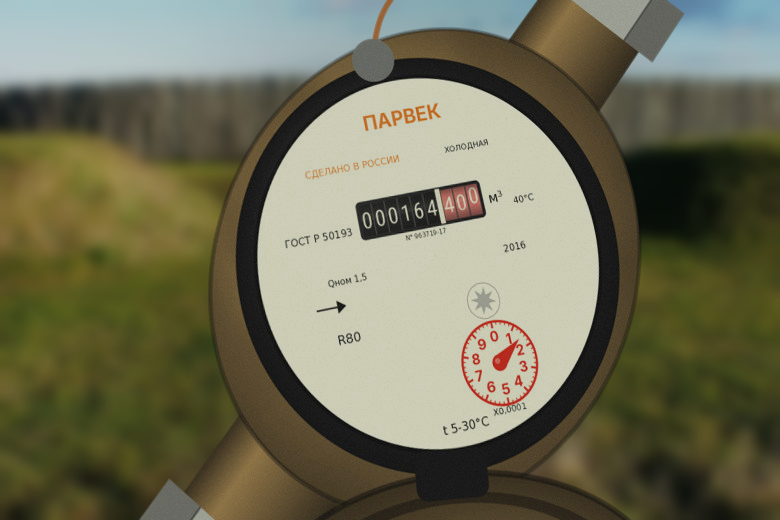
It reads 164.4001 m³
